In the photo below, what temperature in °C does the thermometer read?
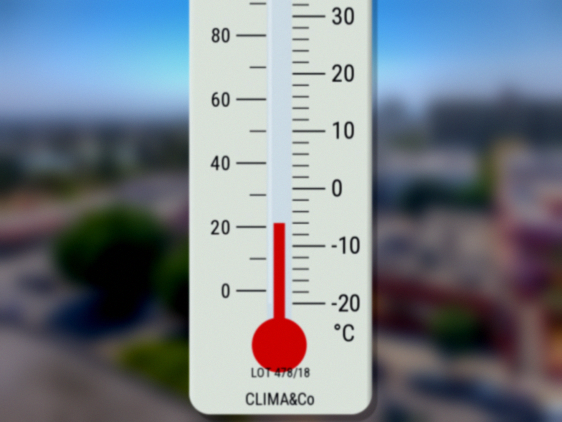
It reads -6 °C
